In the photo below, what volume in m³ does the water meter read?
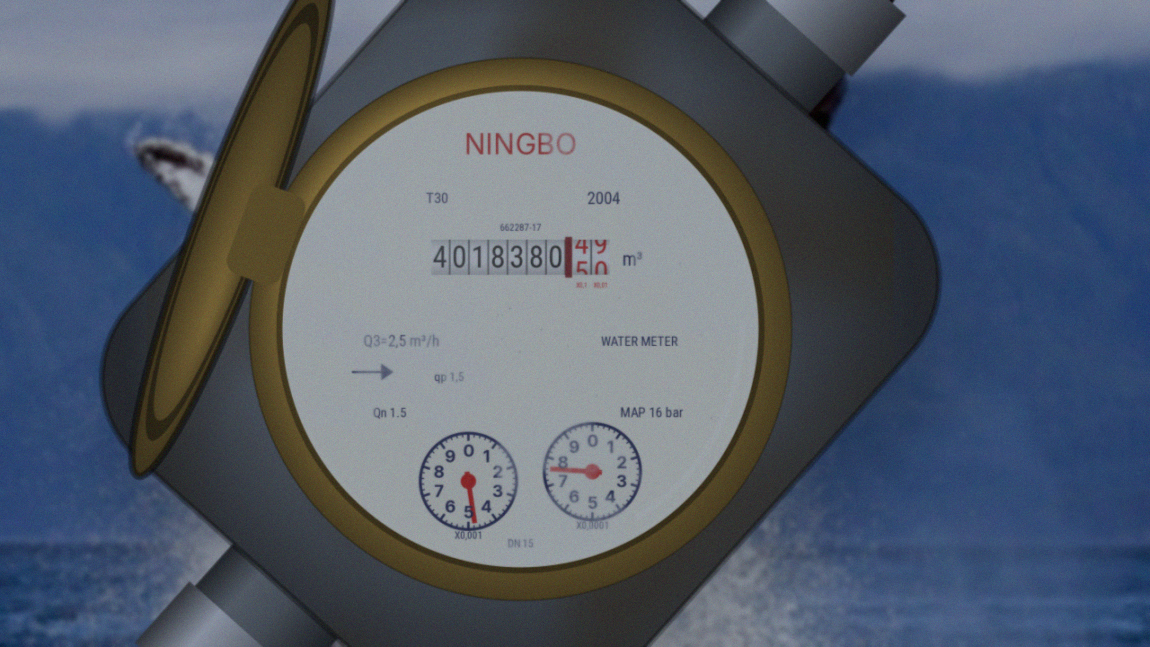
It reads 4018380.4947 m³
